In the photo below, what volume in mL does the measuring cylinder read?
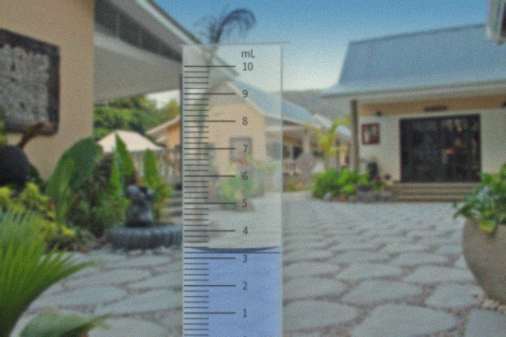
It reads 3.2 mL
